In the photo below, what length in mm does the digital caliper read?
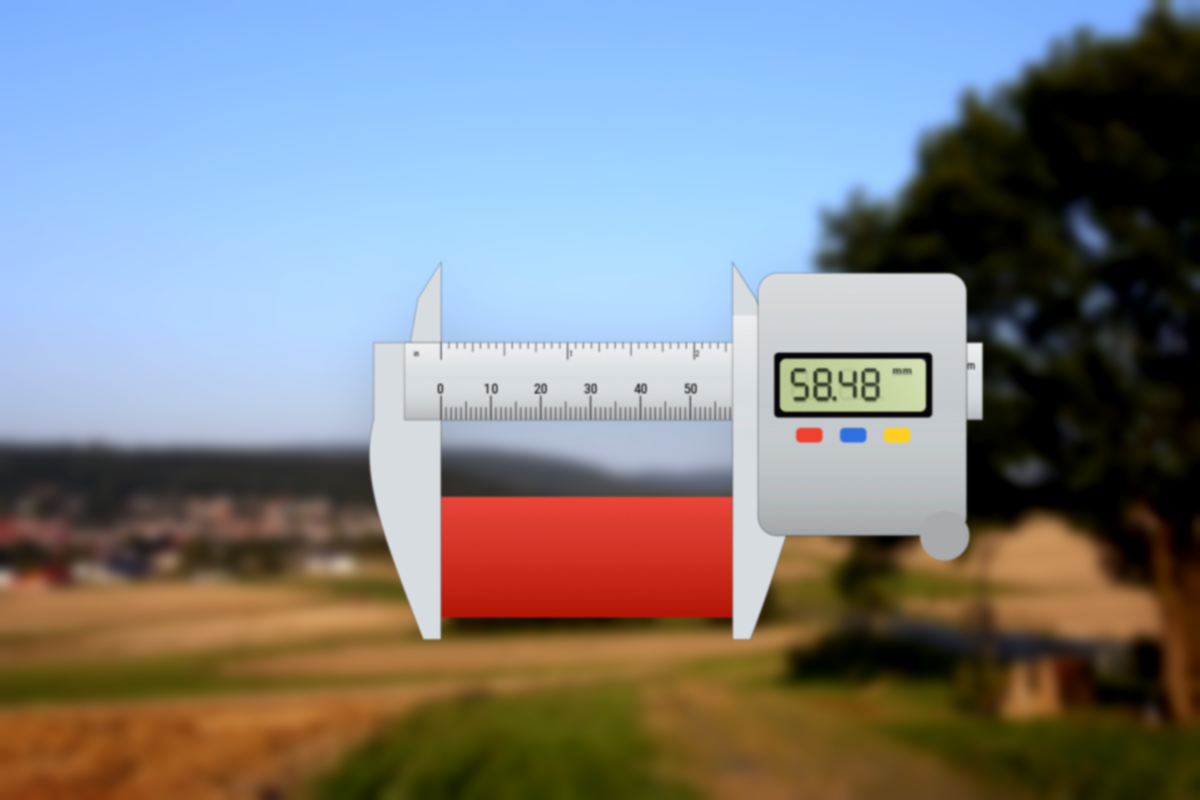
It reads 58.48 mm
